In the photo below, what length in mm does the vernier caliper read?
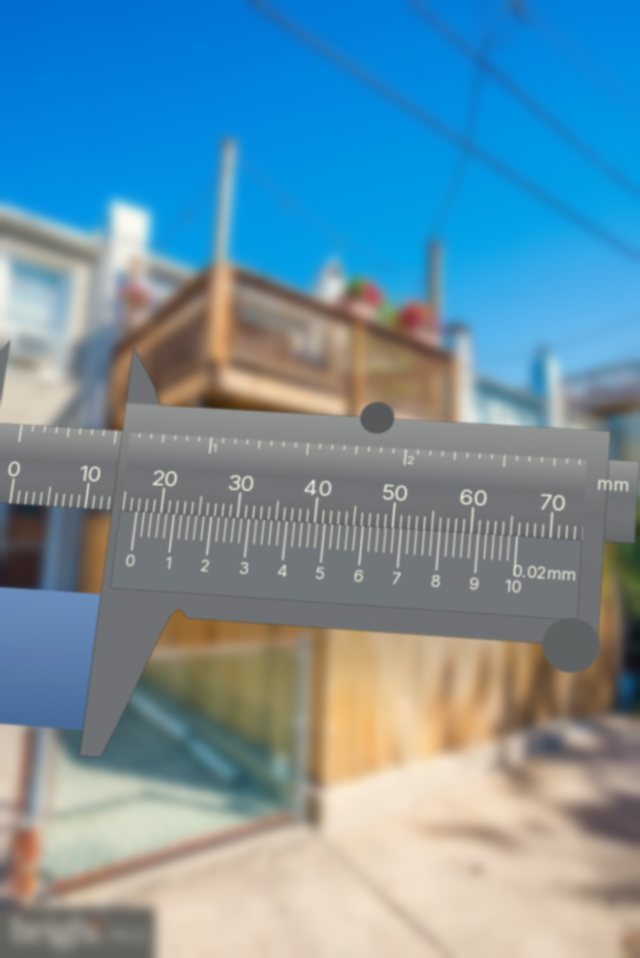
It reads 16.8 mm
